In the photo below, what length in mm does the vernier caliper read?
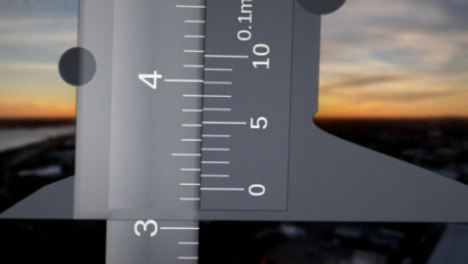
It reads 32.7 mm
